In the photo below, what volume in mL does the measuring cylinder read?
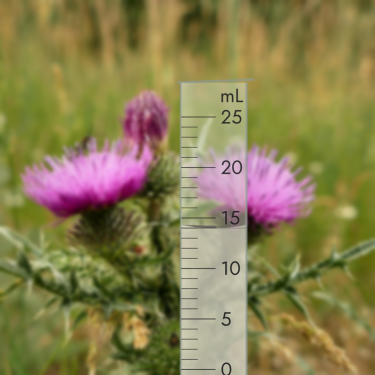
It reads 14 mL
